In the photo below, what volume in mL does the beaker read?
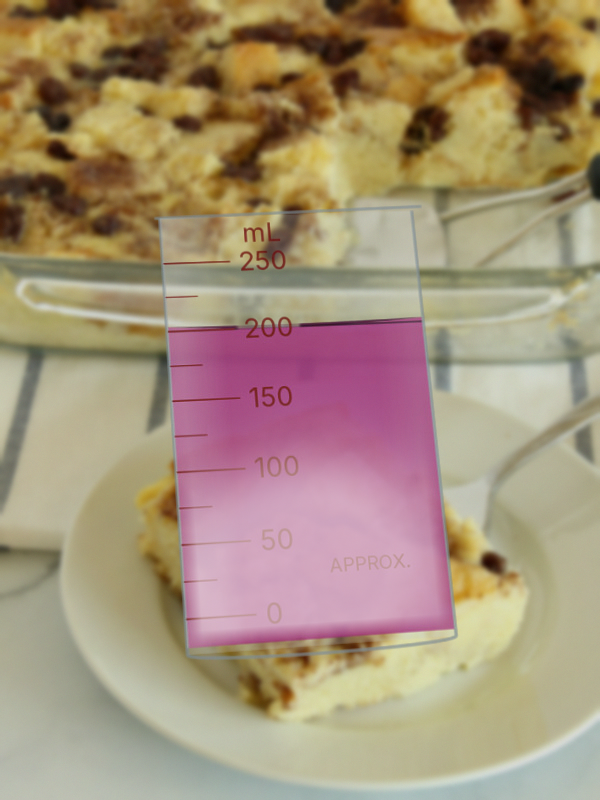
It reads 200 mL
